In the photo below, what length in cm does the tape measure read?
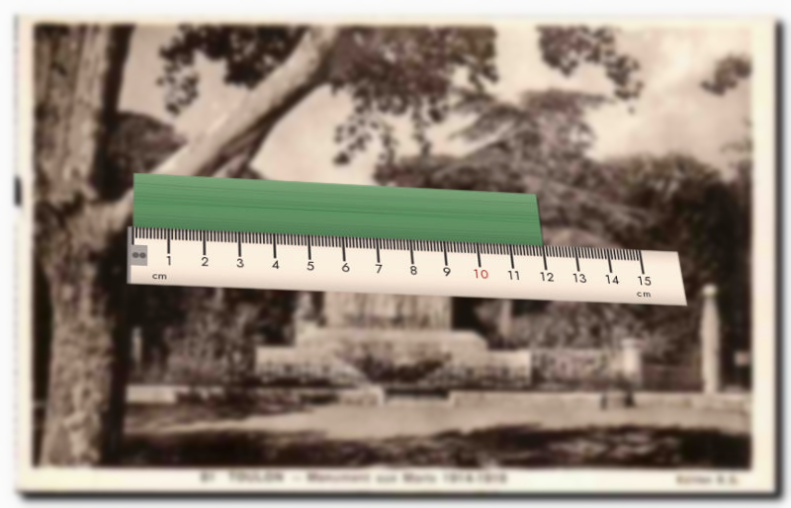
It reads 12 cm
